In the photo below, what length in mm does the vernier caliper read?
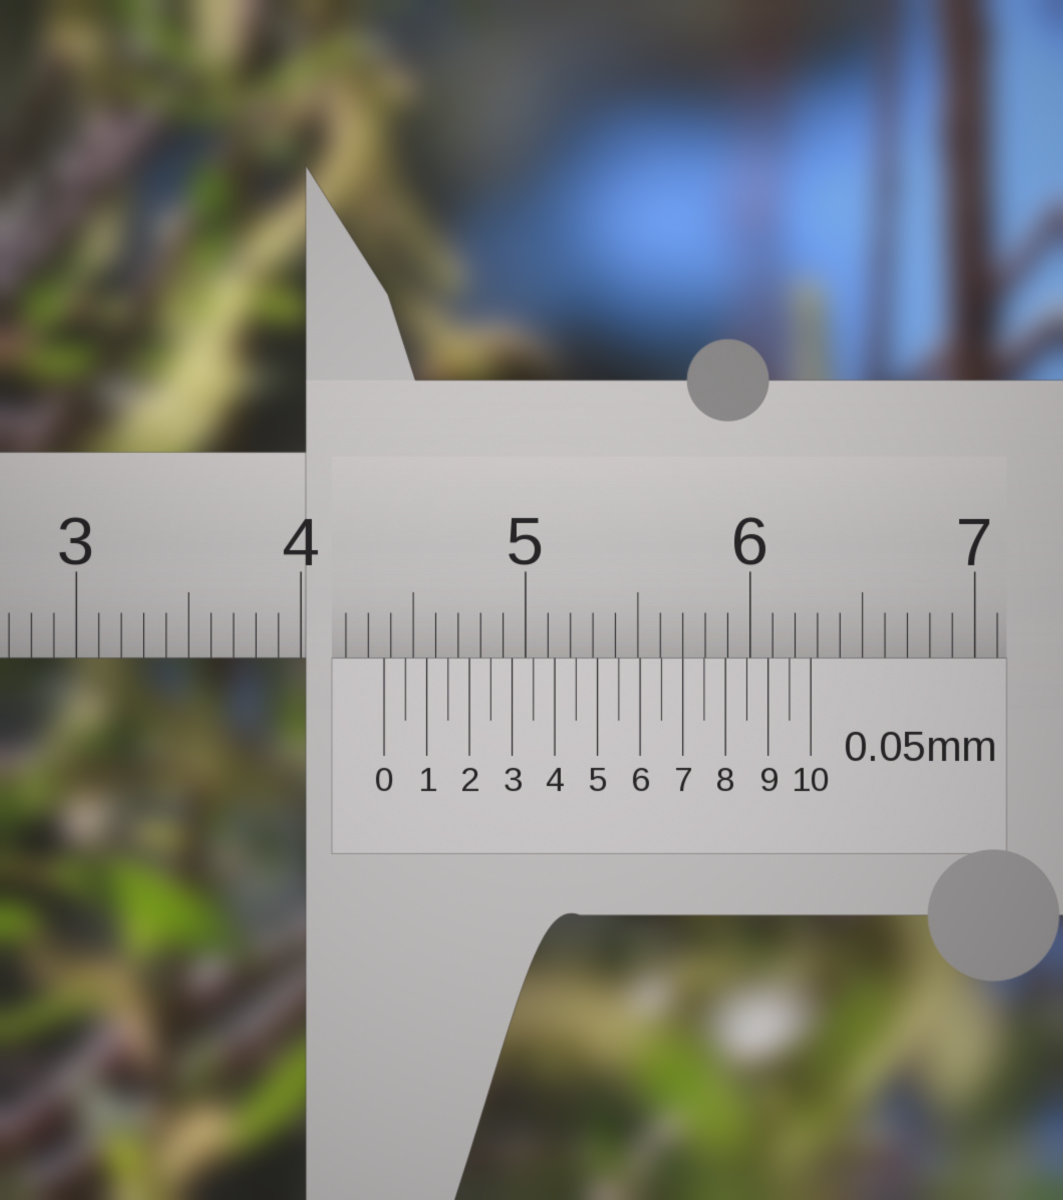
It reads 43.7 mm
